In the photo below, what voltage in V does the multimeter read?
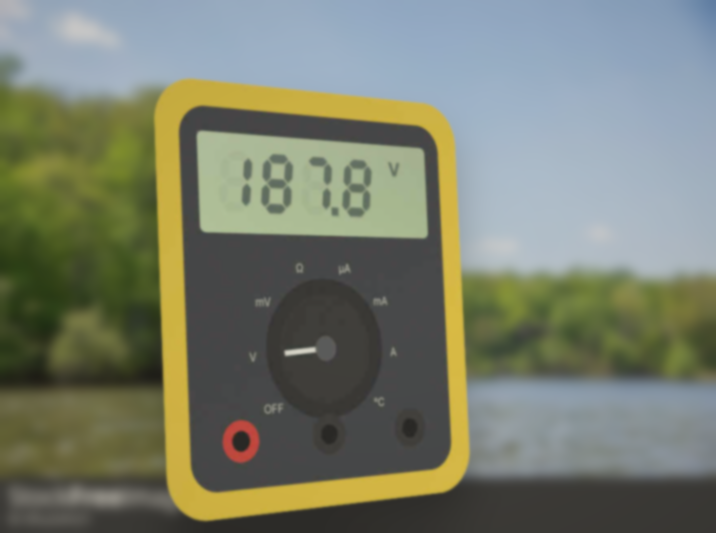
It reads 187.8 V
